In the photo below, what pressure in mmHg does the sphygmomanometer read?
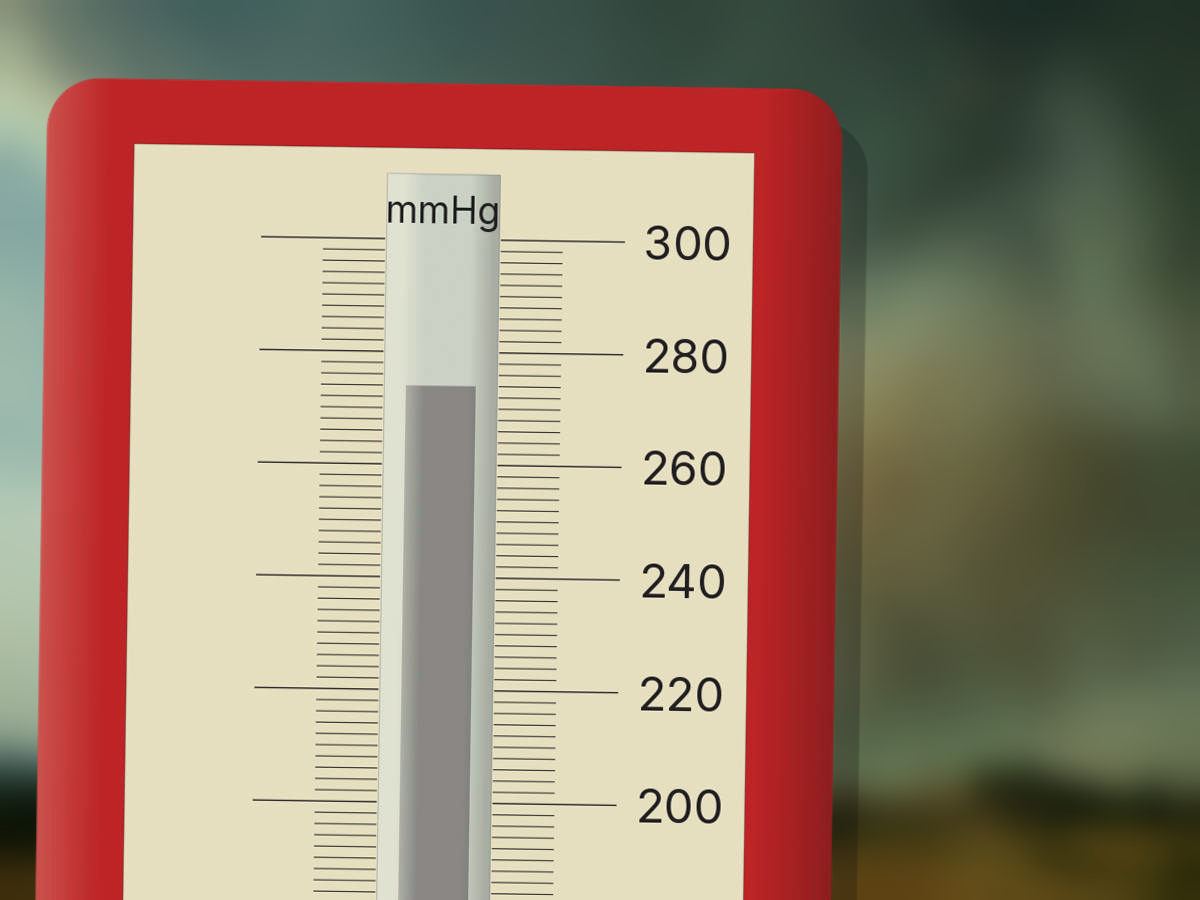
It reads 274 mmHg
